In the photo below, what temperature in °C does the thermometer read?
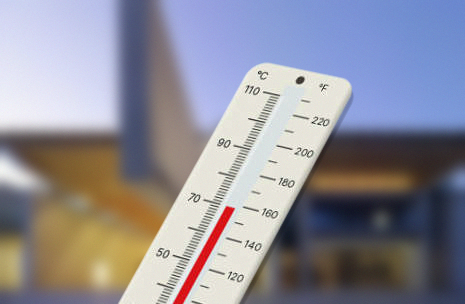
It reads 70 °C
